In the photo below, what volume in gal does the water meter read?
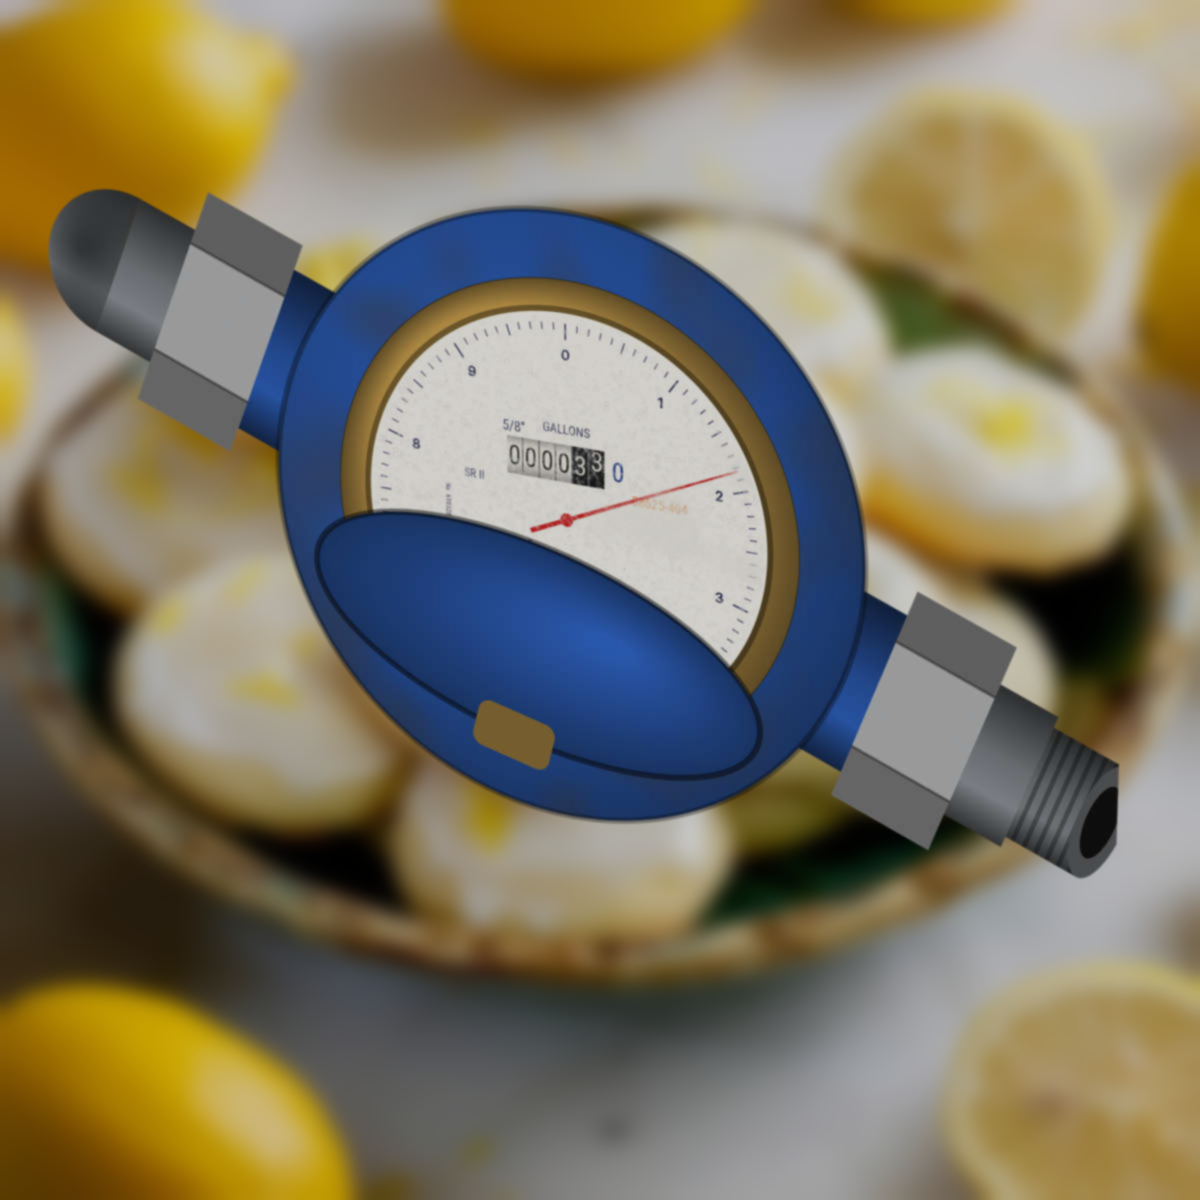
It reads 331.8 gal
